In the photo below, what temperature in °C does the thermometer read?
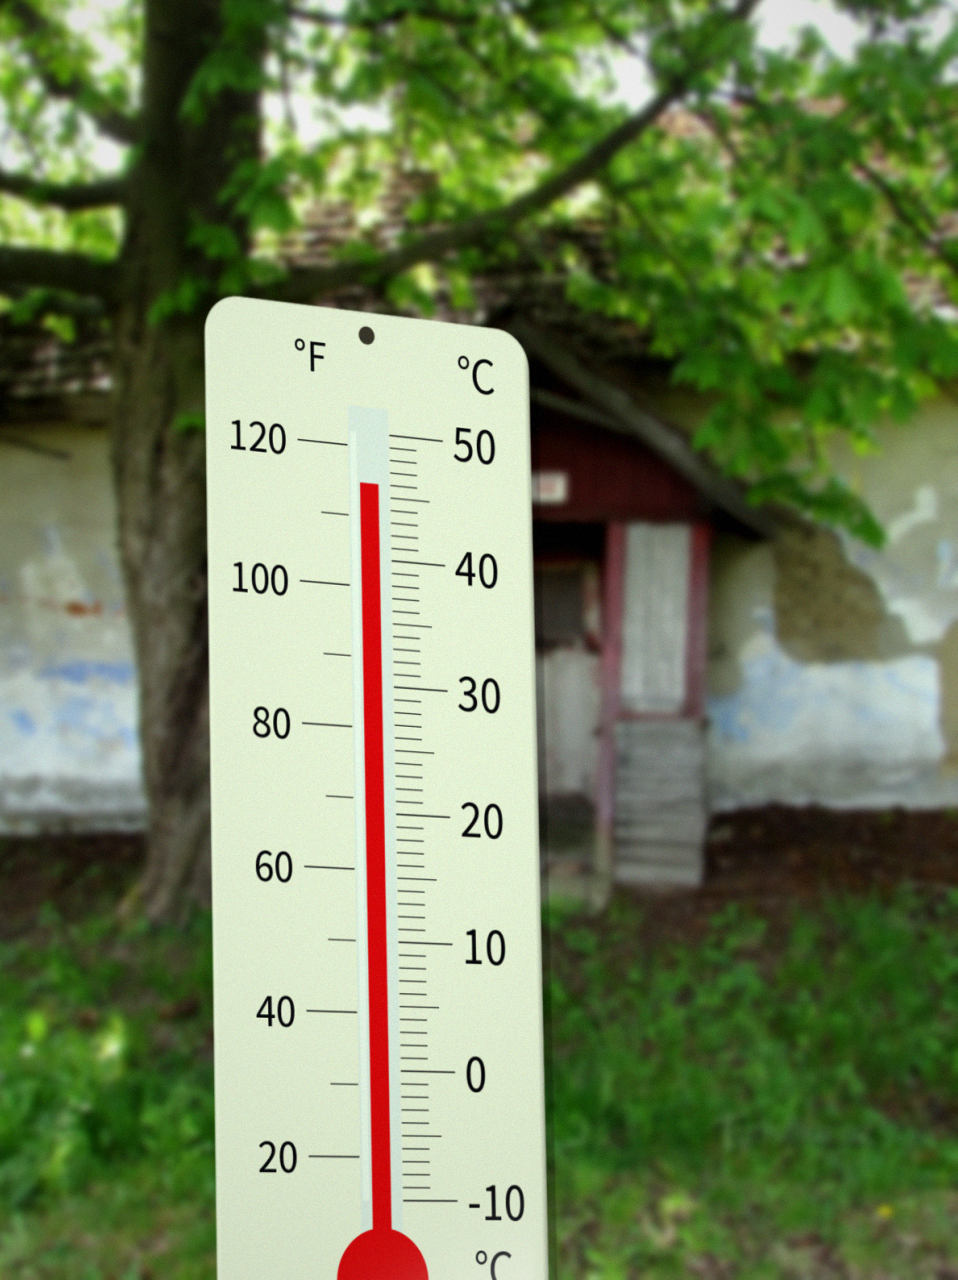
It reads 46 °C
